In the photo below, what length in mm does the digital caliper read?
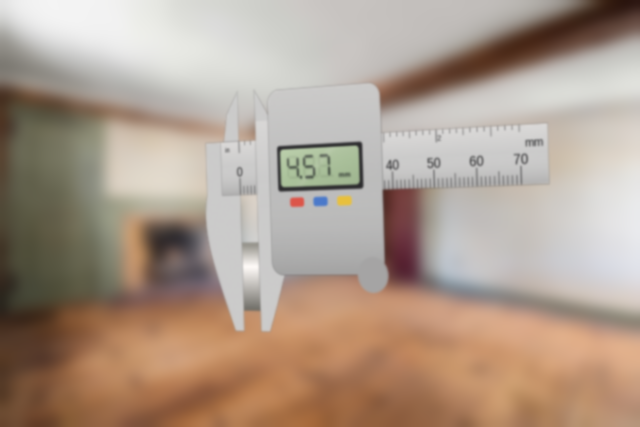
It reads 4.57 mm
